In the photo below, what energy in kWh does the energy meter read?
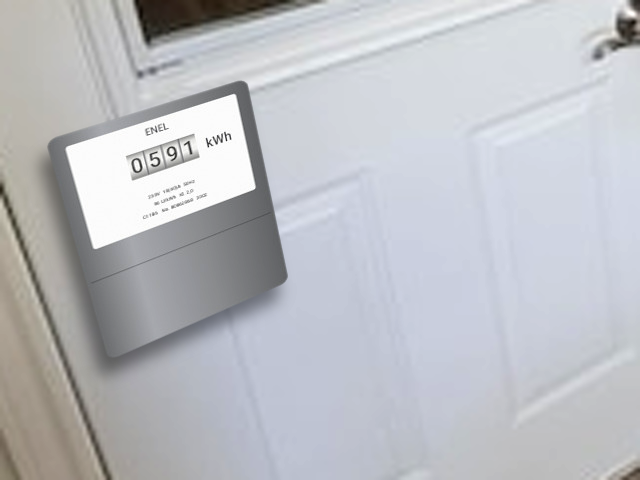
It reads 591 kWh
